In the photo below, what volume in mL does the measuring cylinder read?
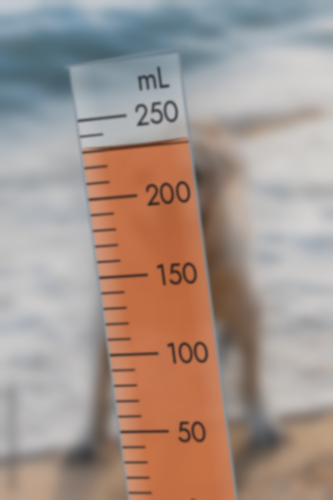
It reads 230 mL
